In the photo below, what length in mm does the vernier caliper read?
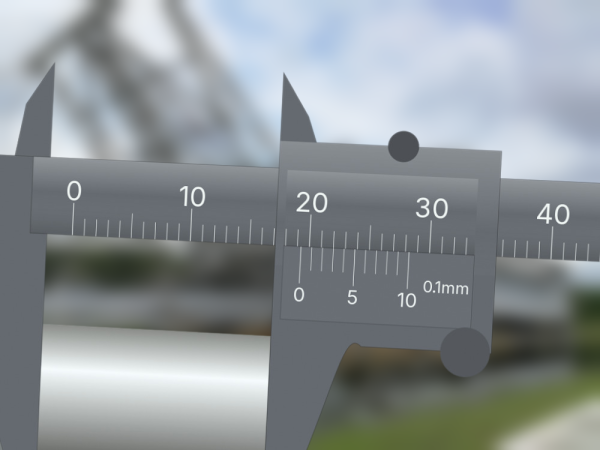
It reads 19.3 mm
